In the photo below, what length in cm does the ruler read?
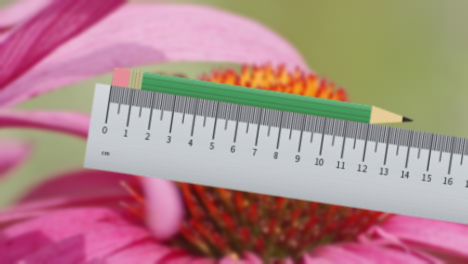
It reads 14 cm
